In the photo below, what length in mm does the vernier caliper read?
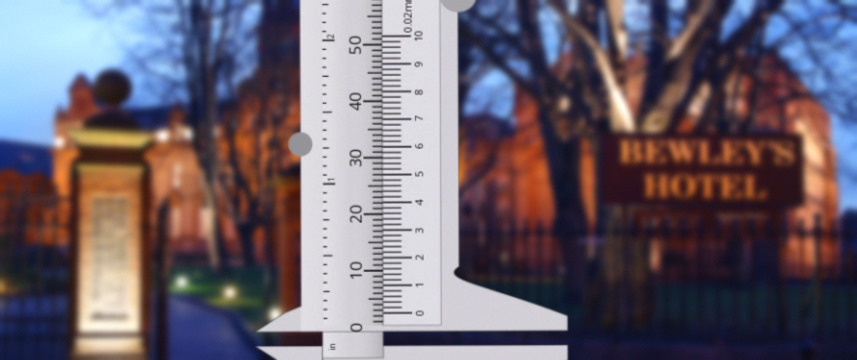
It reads 2.5 mm
